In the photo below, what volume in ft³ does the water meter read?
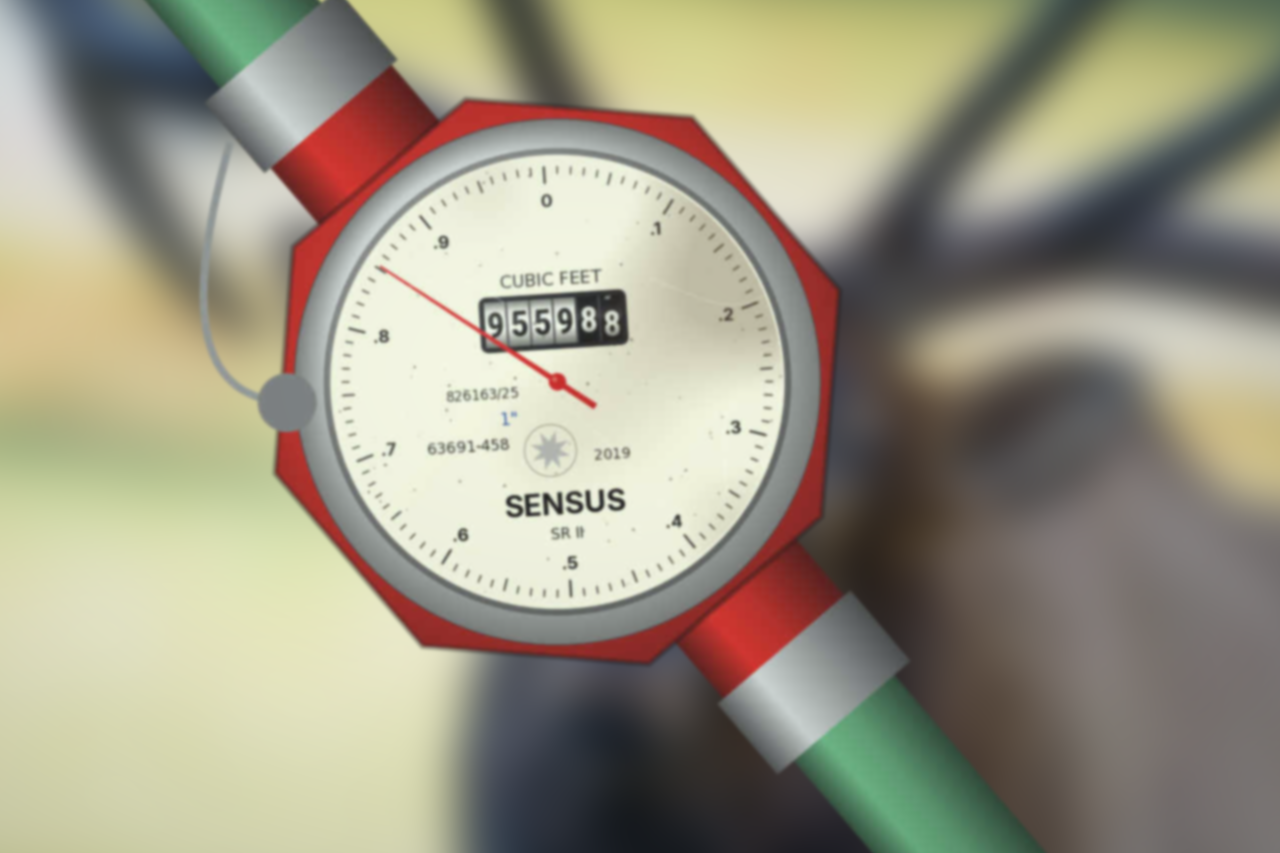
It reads 955987.85 ft³
